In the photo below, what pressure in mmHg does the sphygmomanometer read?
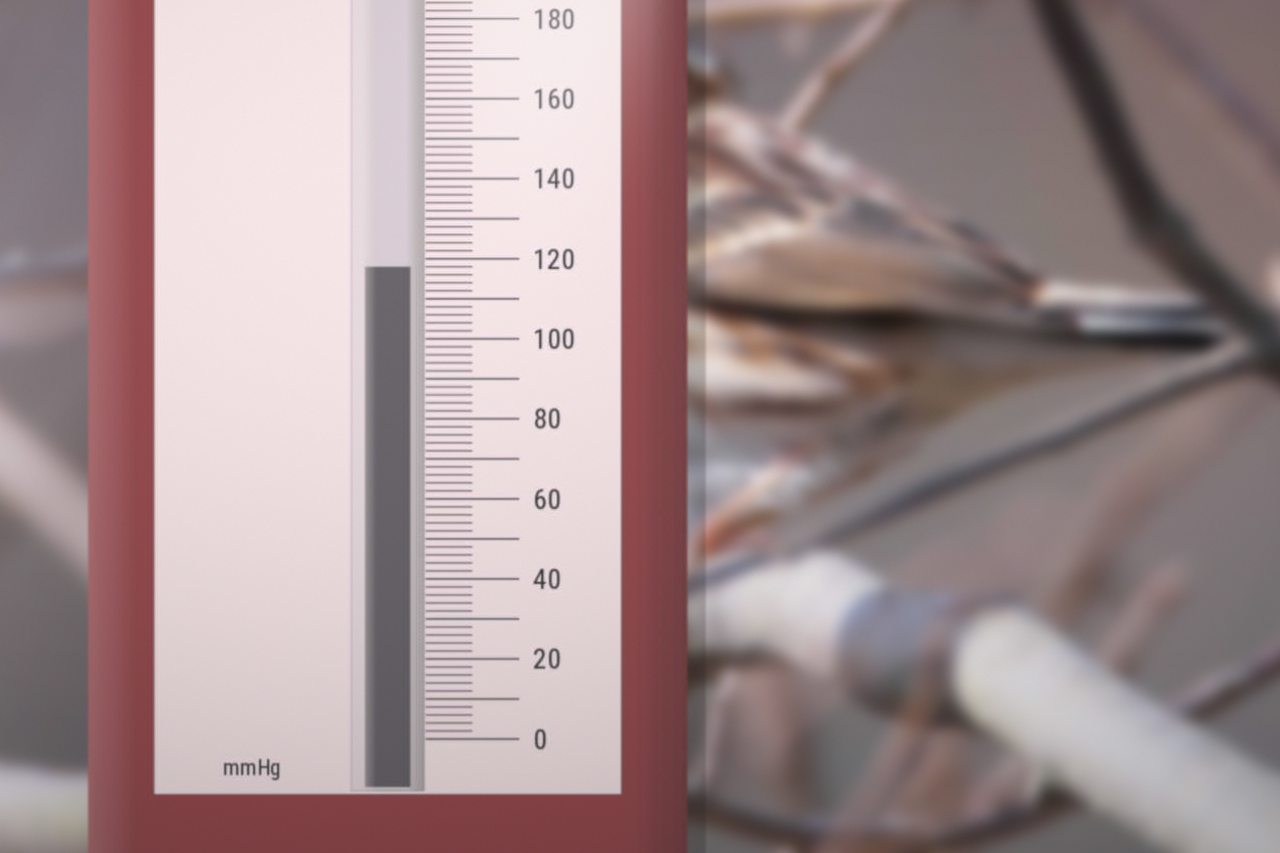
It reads 118 mmHg
